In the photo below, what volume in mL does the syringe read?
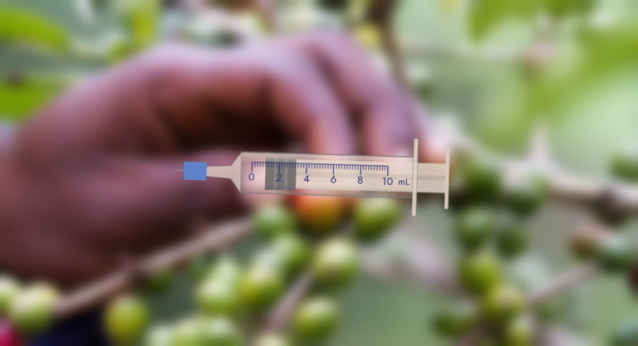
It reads 1 mL
